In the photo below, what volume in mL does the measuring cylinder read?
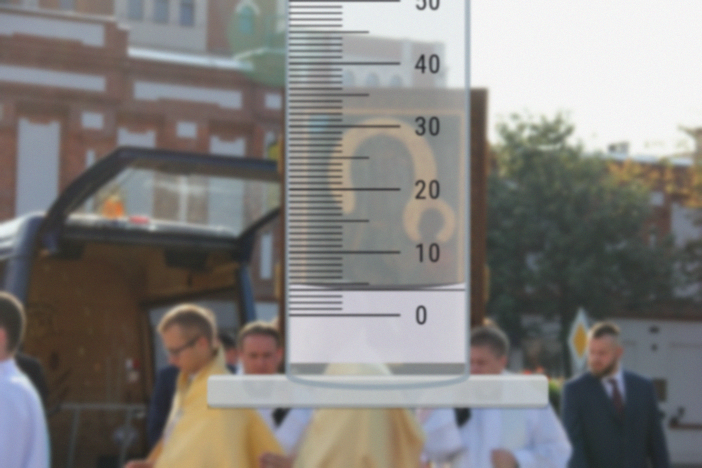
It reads 4 mL
